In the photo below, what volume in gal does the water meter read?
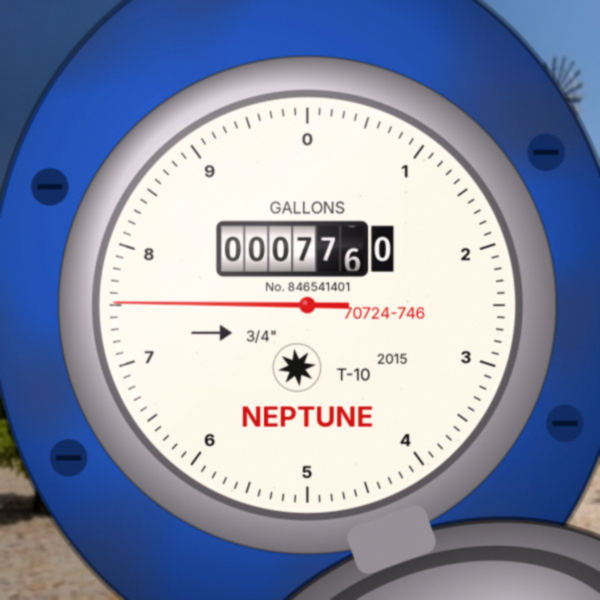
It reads 7757.5 gal
